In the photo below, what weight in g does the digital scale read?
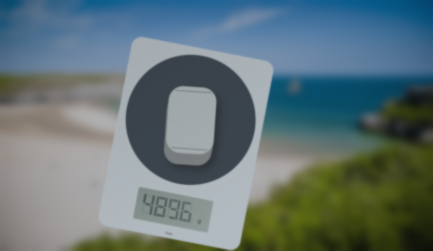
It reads 4896 g
